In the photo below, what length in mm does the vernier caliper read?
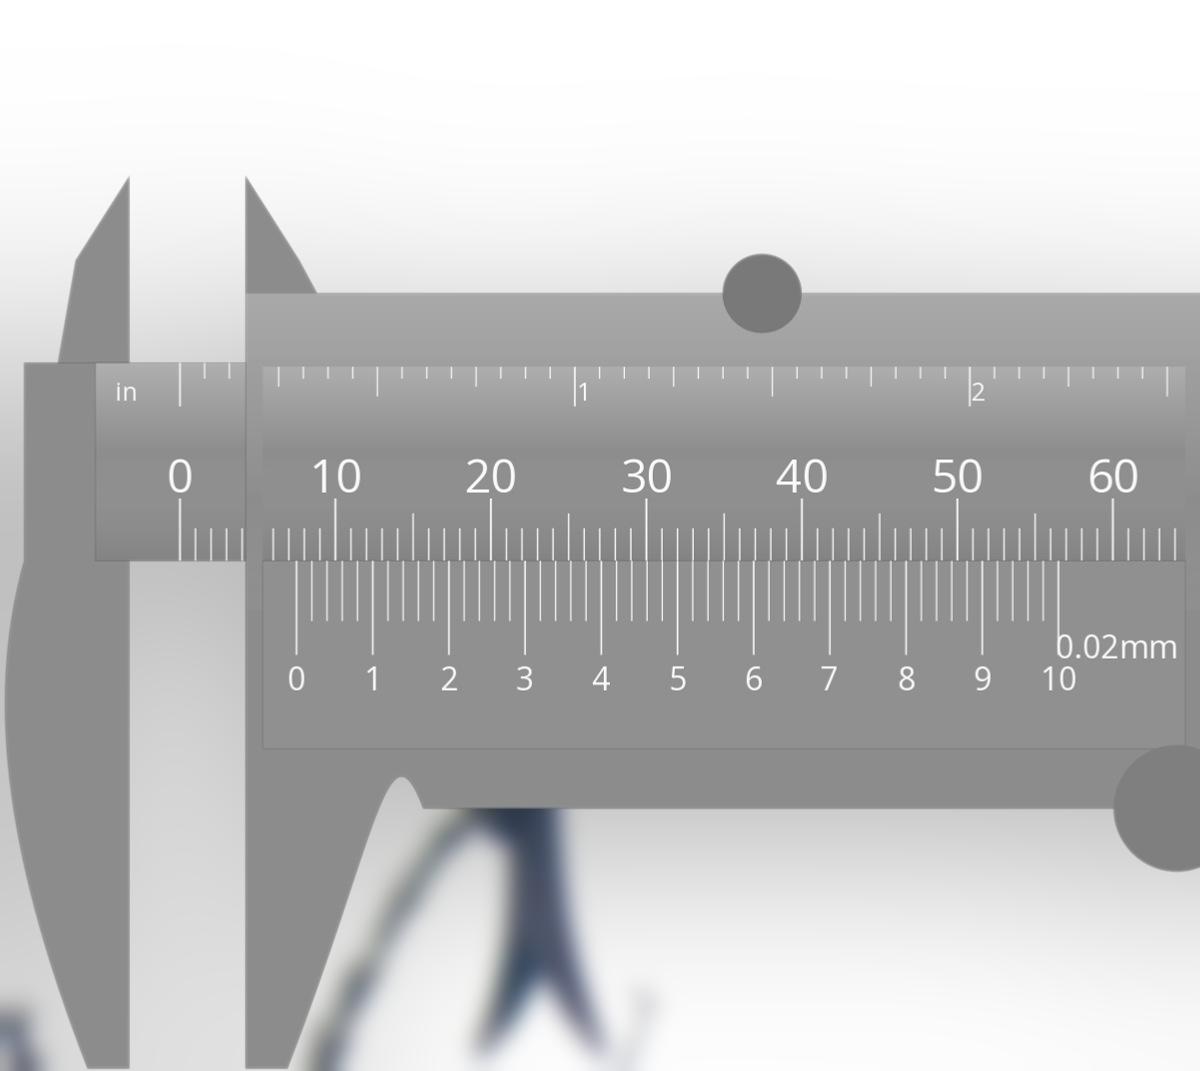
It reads 7.5 mm
